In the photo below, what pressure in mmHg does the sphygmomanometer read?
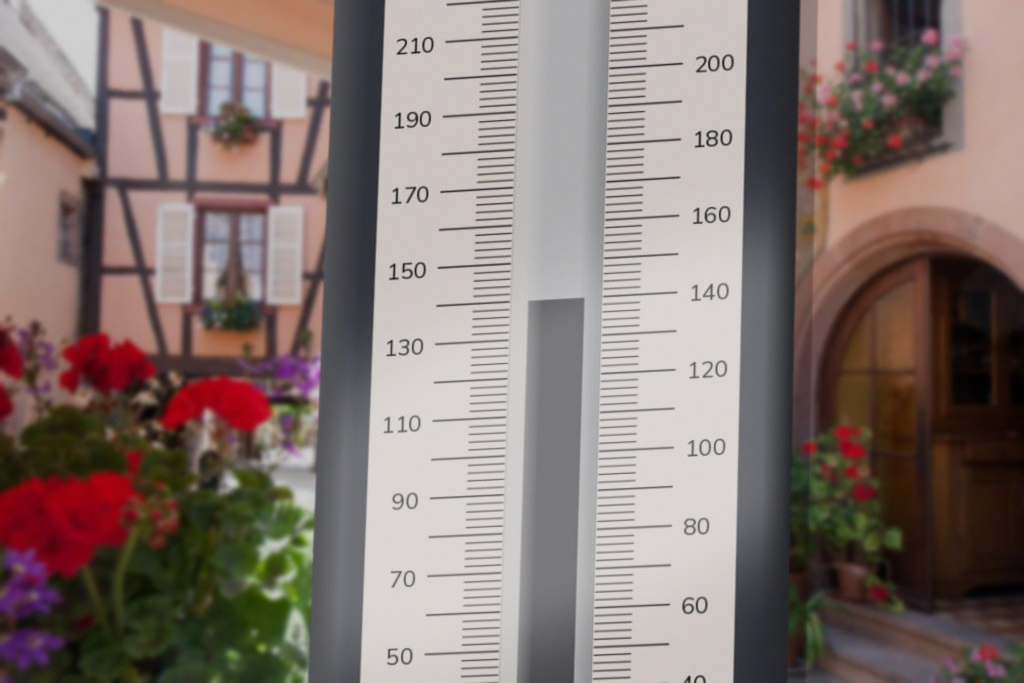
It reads 140 mmHg
